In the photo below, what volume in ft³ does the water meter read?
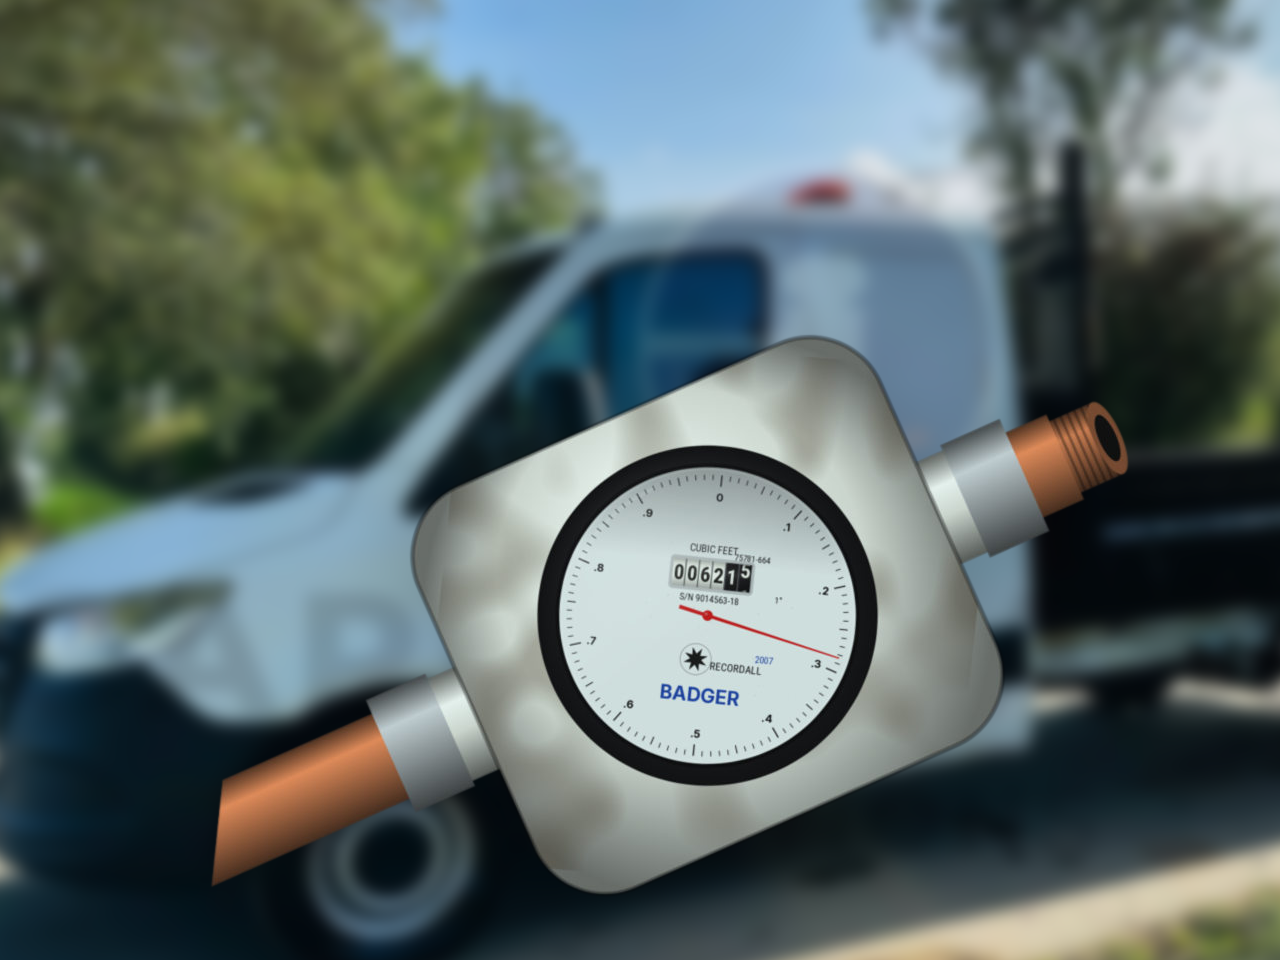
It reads 6215.28 ft³
